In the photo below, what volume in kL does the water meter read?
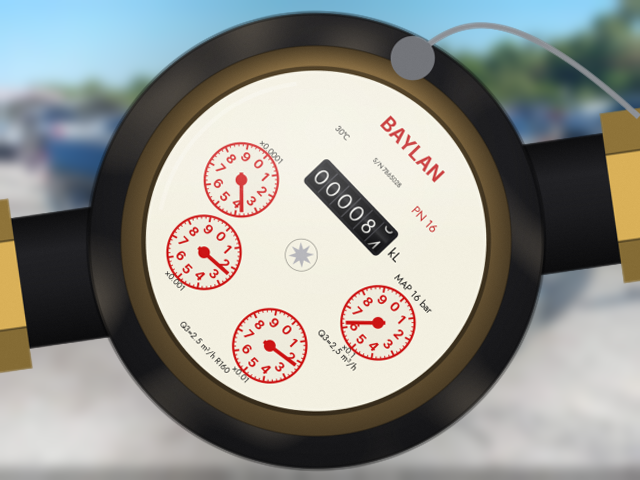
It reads 83.6223 kL
